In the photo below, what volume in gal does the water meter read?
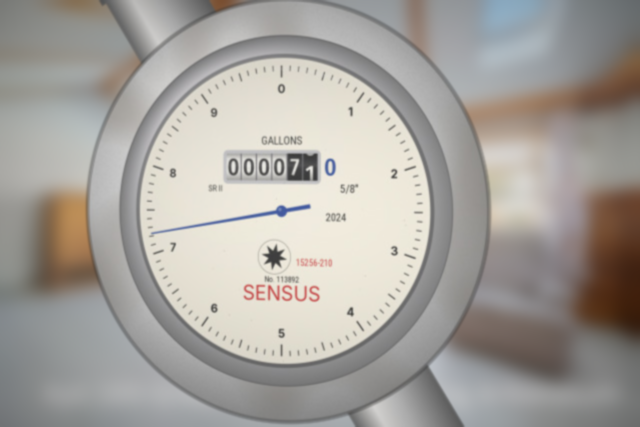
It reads 707.2 gal
